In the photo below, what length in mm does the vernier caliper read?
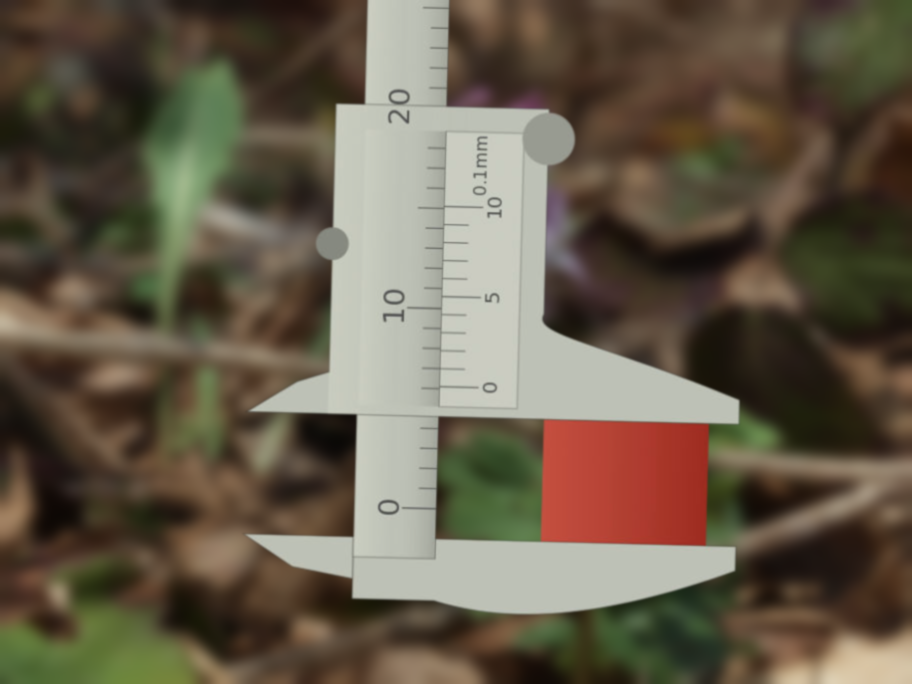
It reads 6.1 mm
